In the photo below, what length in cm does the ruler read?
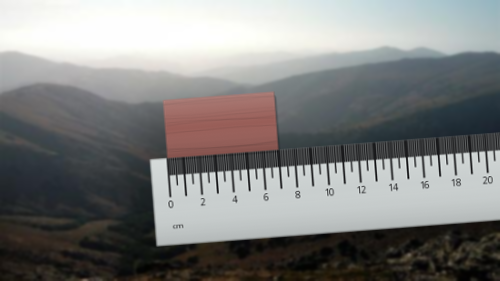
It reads 7 cm
